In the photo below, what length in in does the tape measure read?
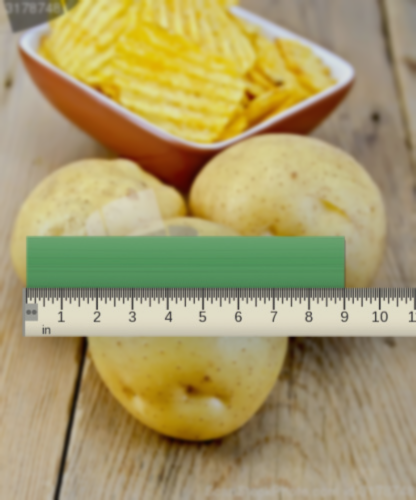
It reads 9 in
